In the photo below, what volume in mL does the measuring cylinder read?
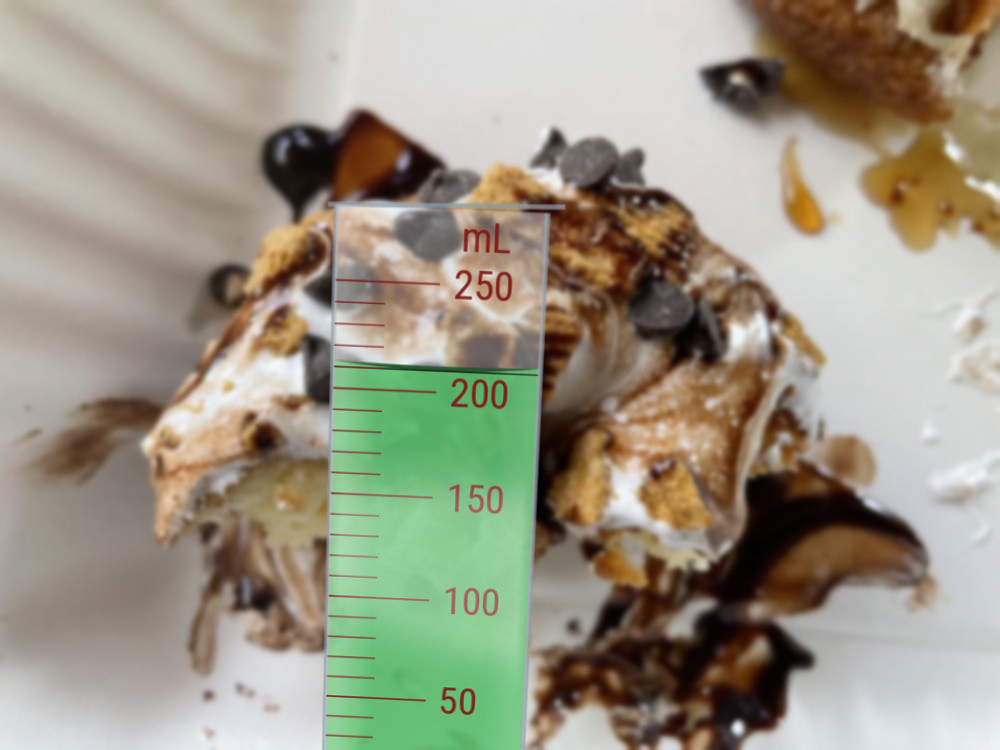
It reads 210 mL
